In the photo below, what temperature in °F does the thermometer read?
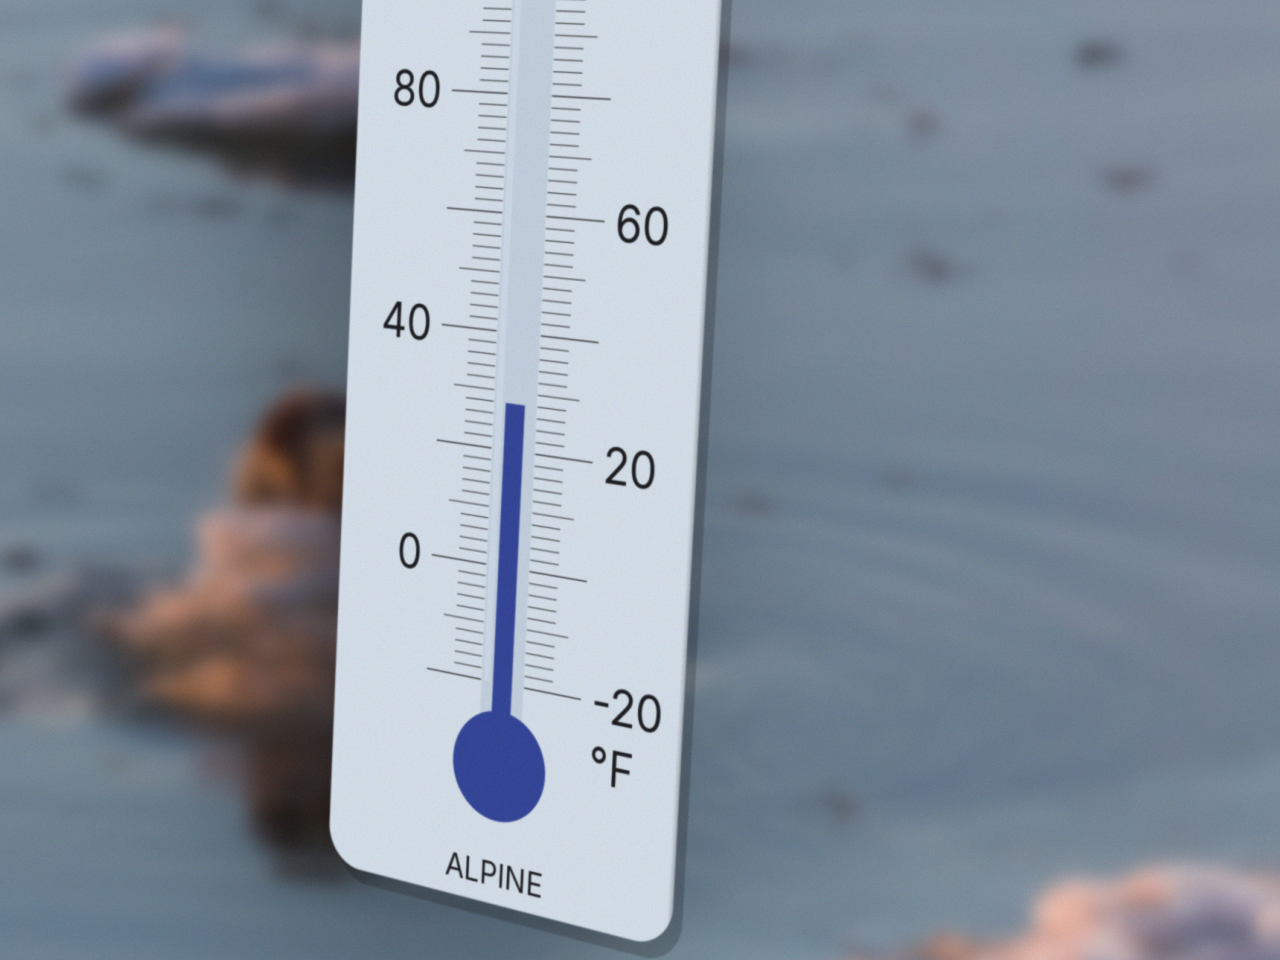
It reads 28 °F
